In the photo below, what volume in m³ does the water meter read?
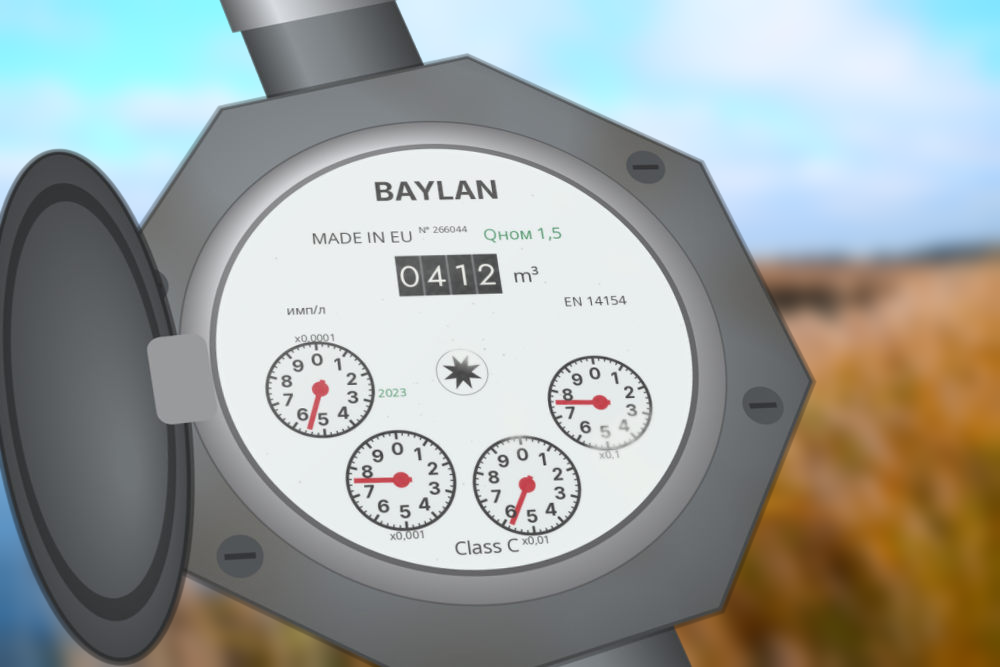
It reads 412.7575 m³
